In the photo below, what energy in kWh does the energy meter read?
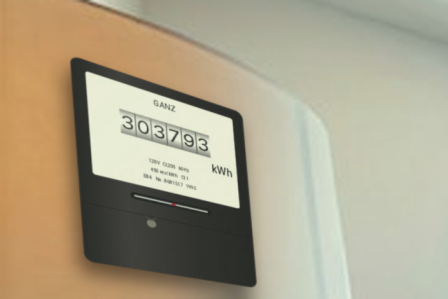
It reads 303793 kWh
